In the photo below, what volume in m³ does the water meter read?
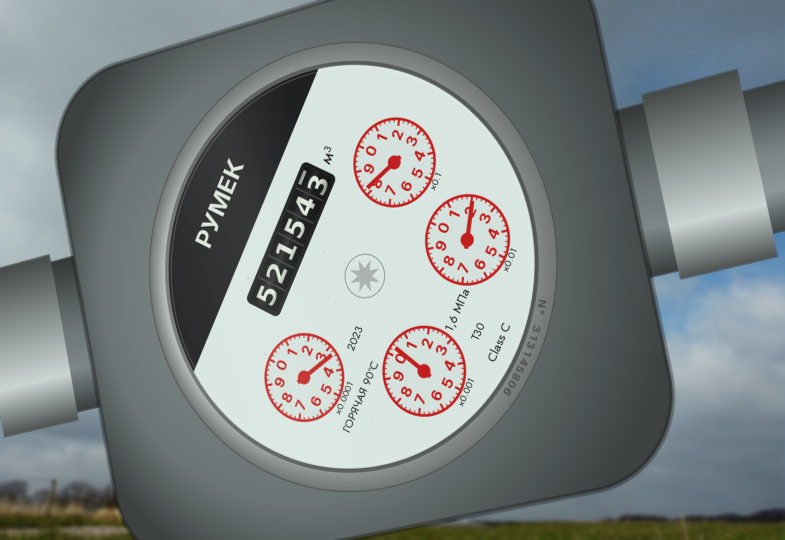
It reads 521542.8203 m³
